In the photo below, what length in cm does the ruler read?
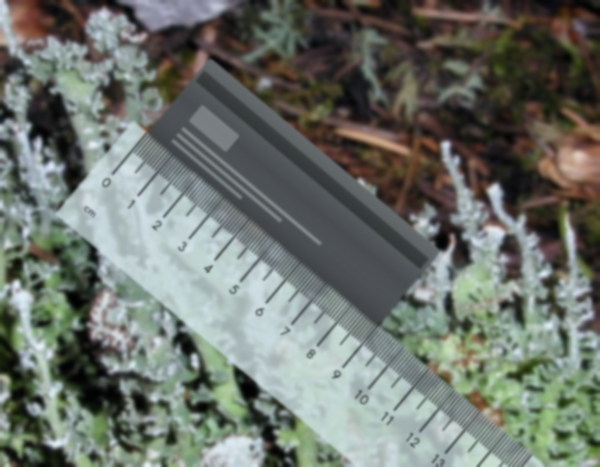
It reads 9 cm
